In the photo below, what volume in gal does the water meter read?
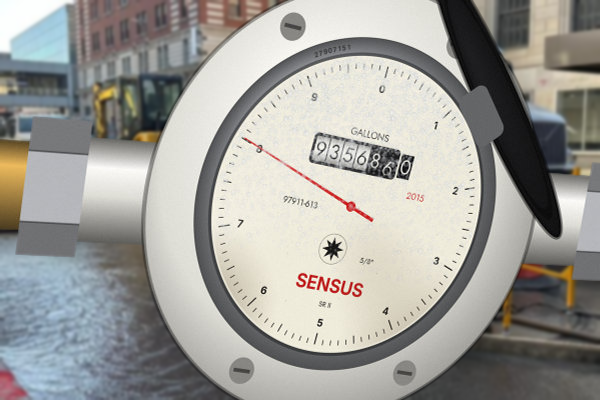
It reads 9356858.0 gal
